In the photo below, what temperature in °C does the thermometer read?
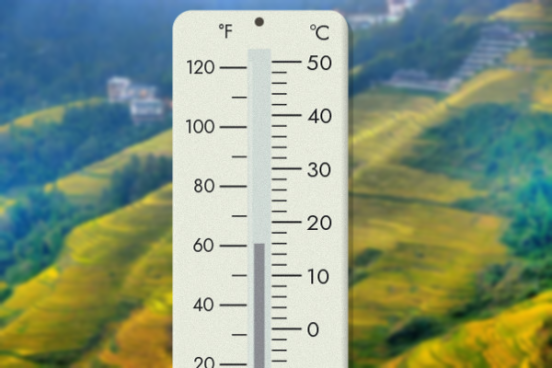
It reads 16 °C
